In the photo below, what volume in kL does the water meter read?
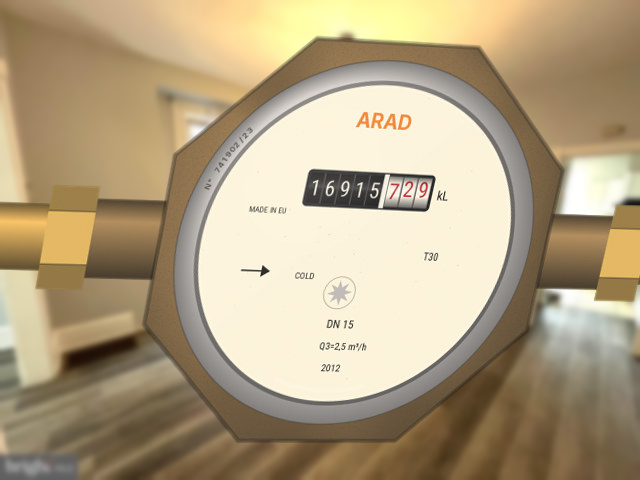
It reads 16915.729 kL
